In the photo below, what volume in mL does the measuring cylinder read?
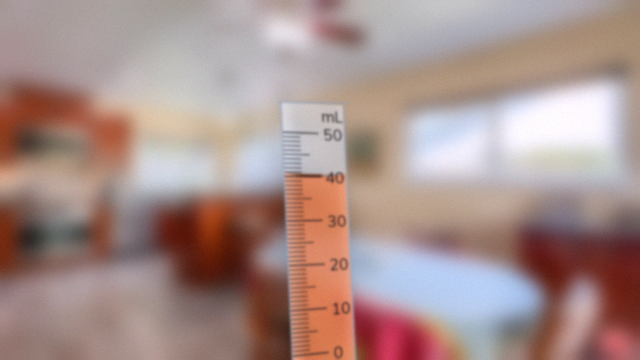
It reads 40 mL
